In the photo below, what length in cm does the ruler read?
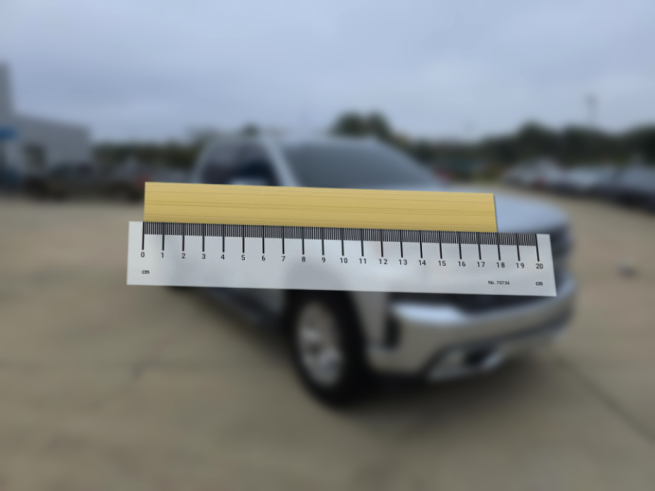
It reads 18 cm
